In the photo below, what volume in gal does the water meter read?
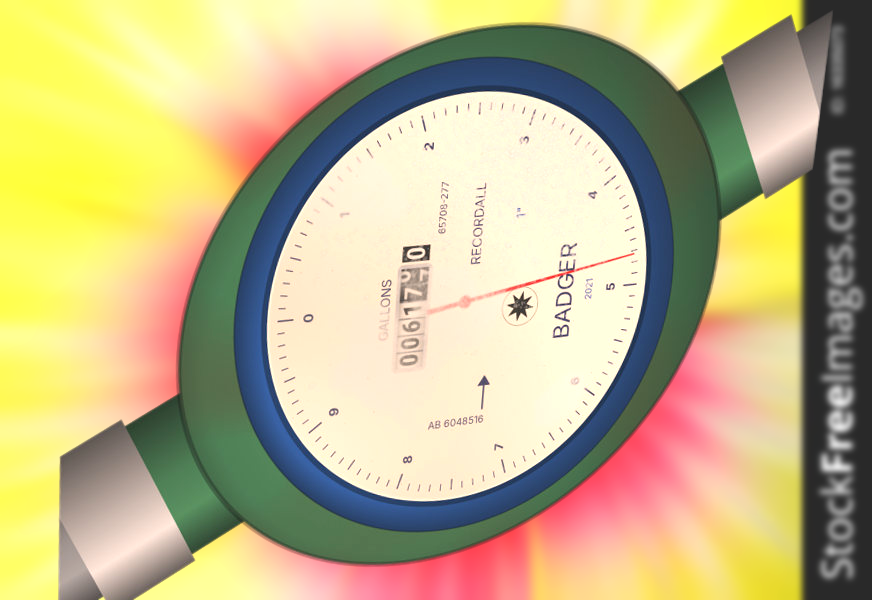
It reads 61764.7 gal
